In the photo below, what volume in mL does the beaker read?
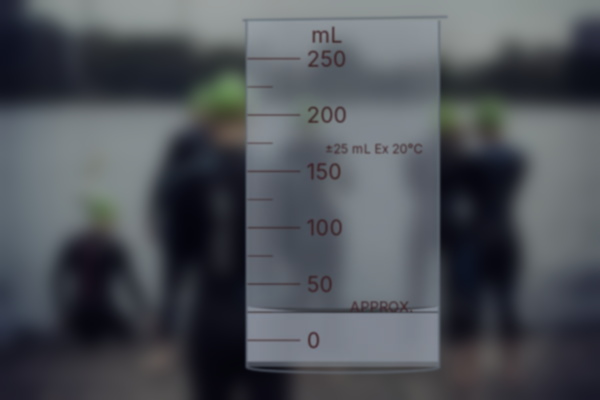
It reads 25 mL
